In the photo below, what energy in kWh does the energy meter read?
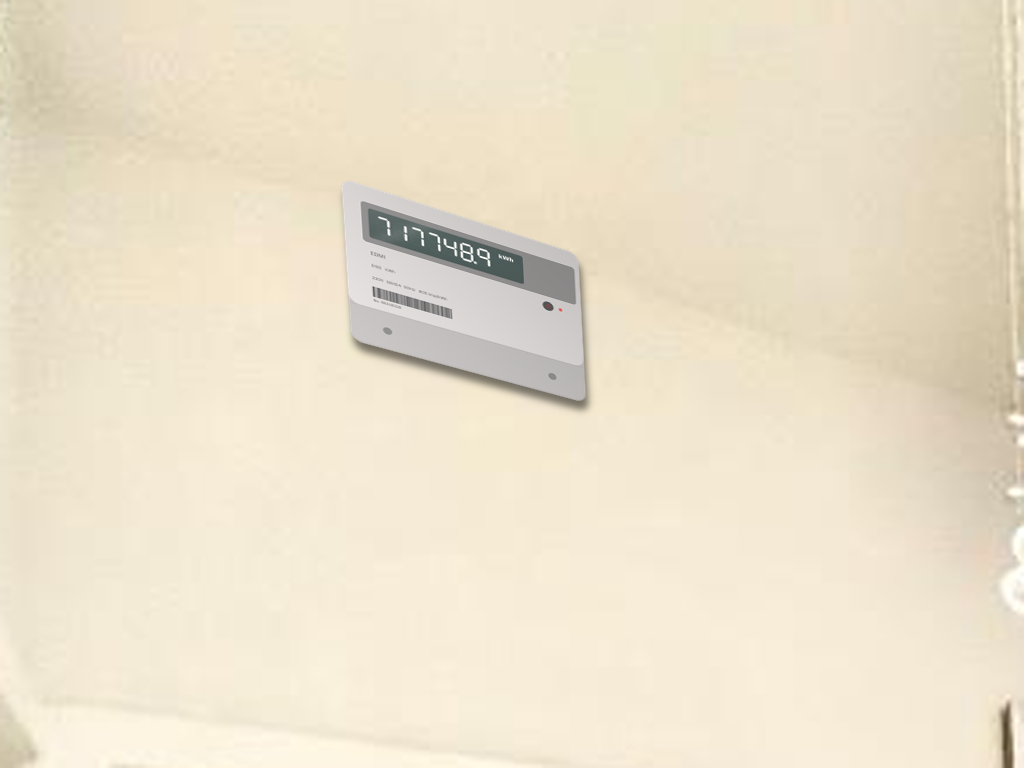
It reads 717748.9 kWh
